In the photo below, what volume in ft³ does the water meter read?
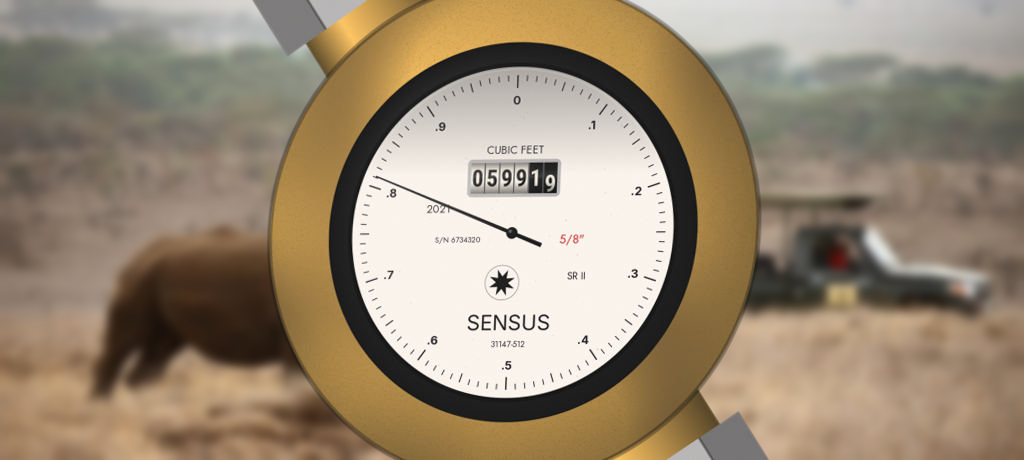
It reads 59918.81 ft³
